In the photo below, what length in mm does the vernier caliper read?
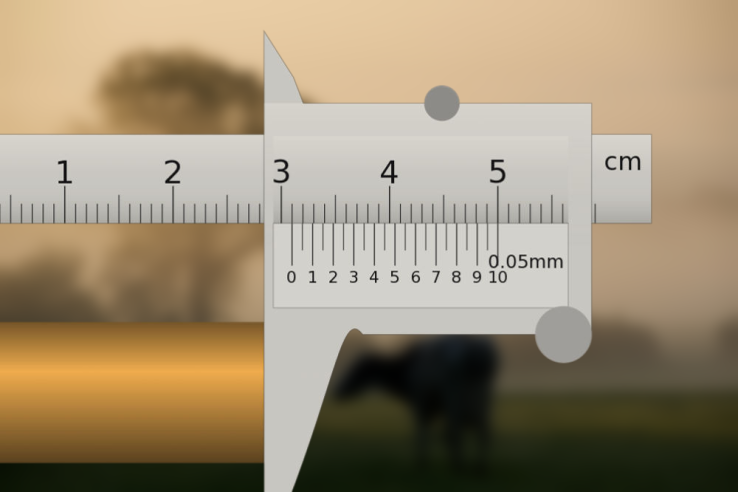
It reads 31.0 mm
